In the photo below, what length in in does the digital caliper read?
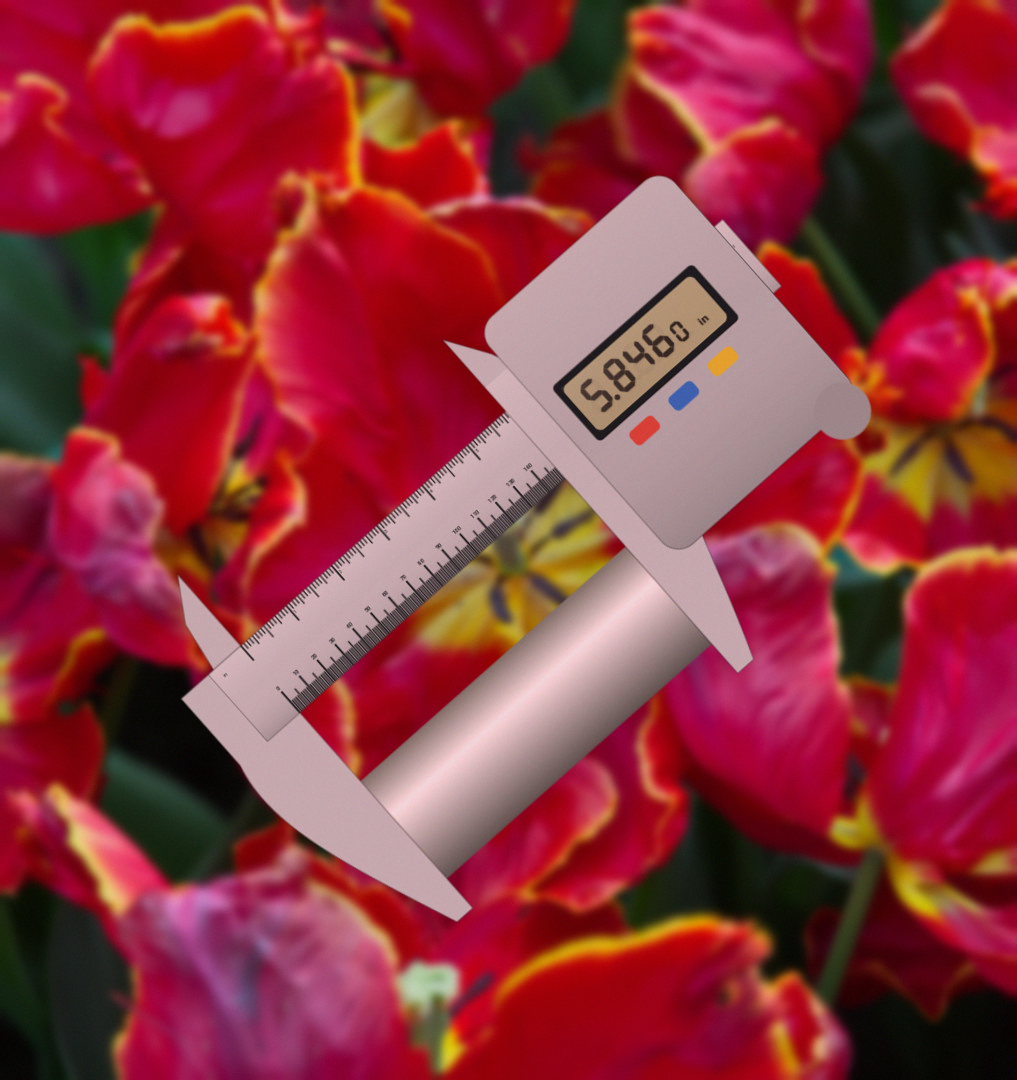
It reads 5.8460 in
